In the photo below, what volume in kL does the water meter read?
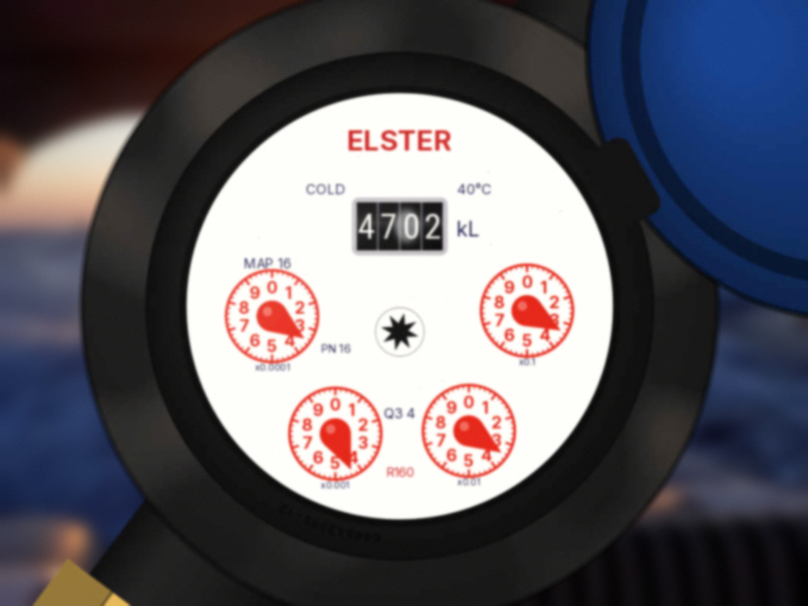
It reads 4702.3343 kL
